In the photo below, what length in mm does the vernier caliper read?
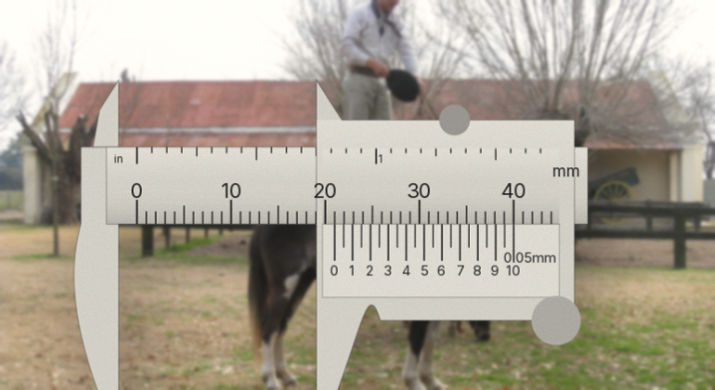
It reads 21.0 mm
